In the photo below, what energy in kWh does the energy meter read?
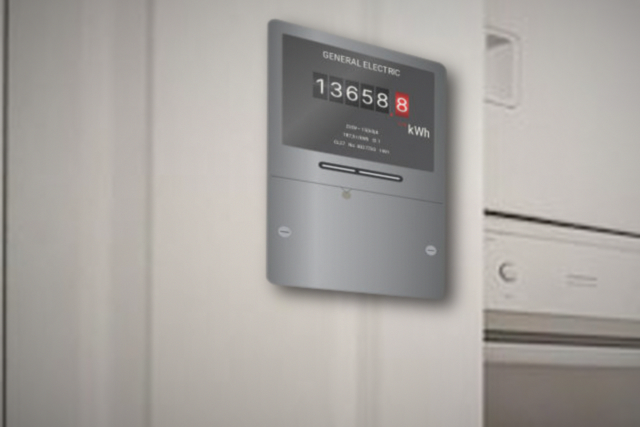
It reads 13658.8 kWh
